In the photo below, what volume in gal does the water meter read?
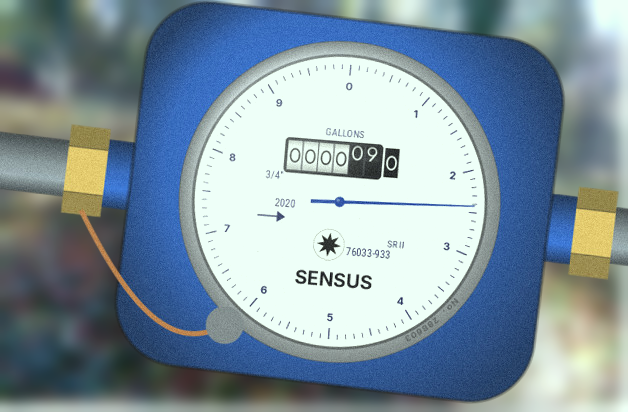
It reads 92.4 gal
